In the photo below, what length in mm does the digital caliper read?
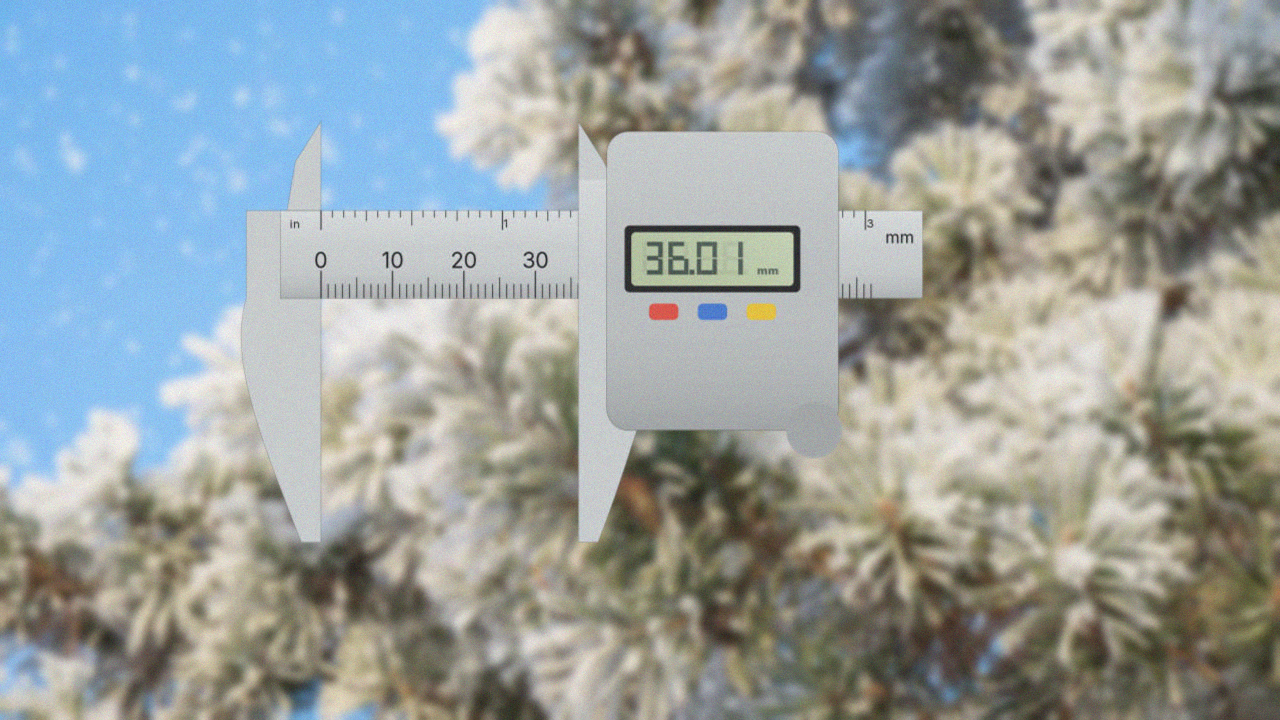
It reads 36.01 mm
